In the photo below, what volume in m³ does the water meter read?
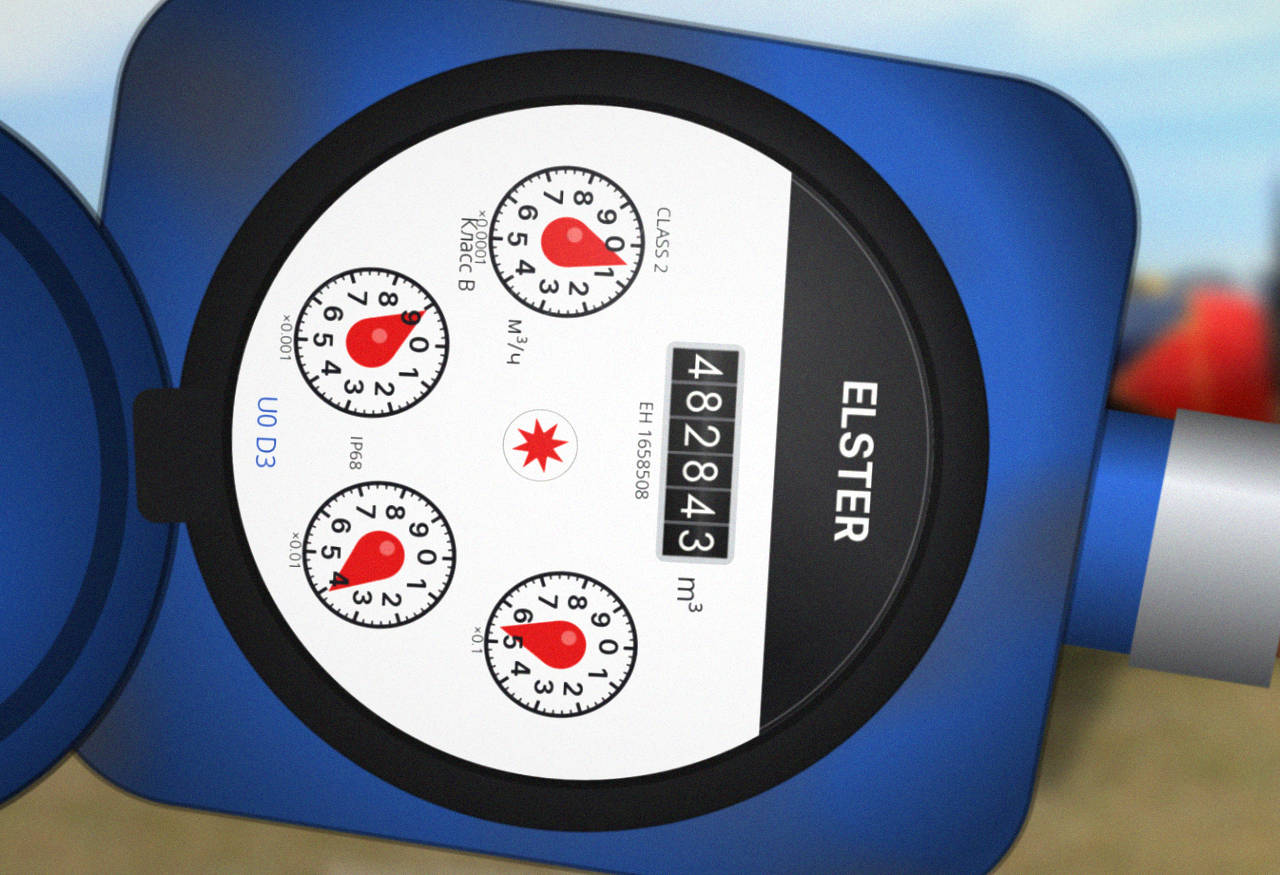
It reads 482843.5390 m³
